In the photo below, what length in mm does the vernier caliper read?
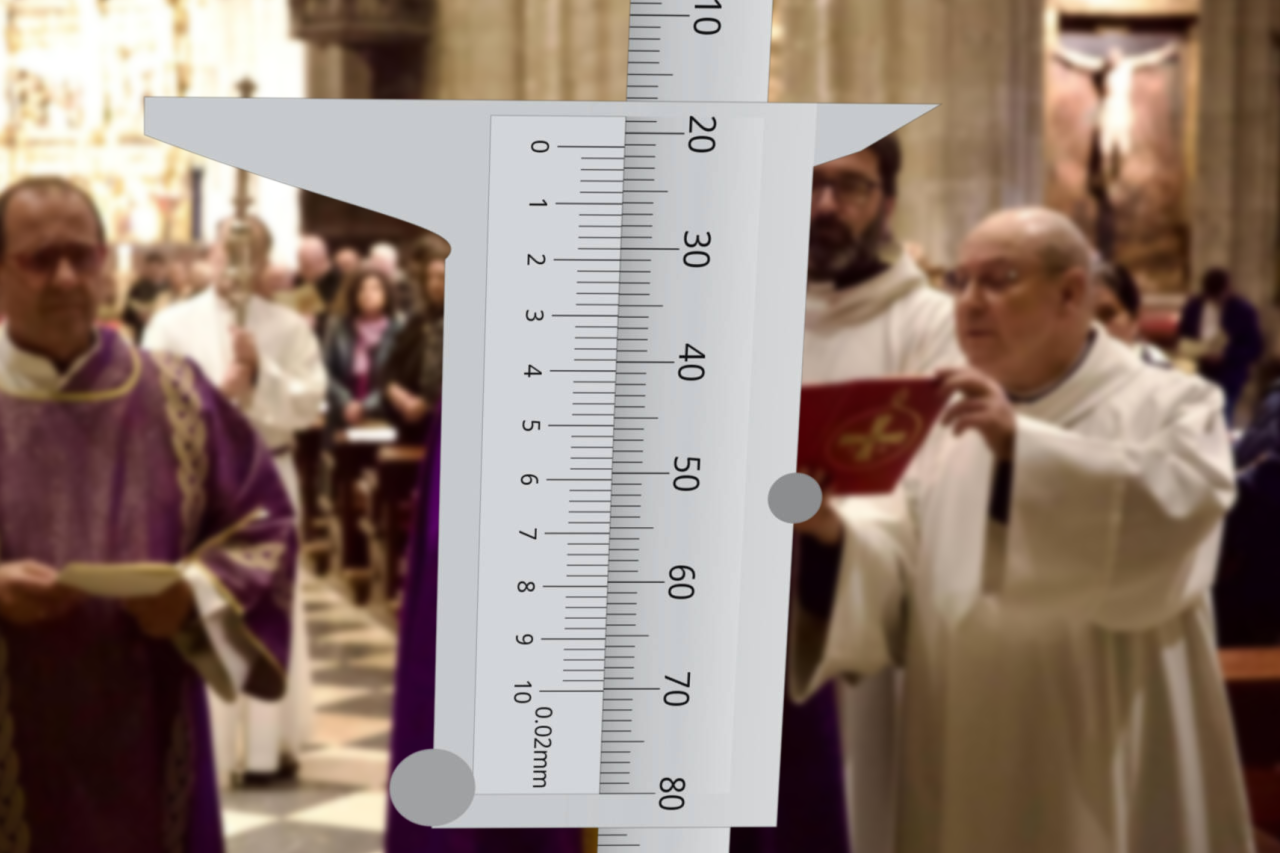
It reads 21.2 mm
